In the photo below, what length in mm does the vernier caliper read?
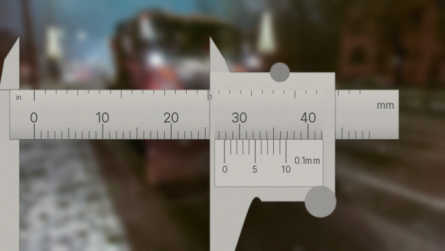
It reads 27.8 mm
